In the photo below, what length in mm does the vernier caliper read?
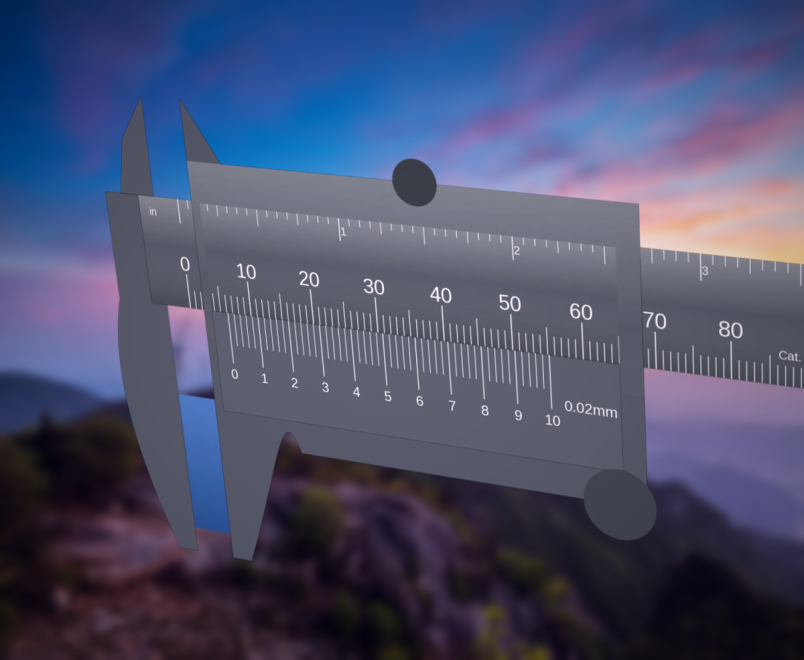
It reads 6.2 mm
